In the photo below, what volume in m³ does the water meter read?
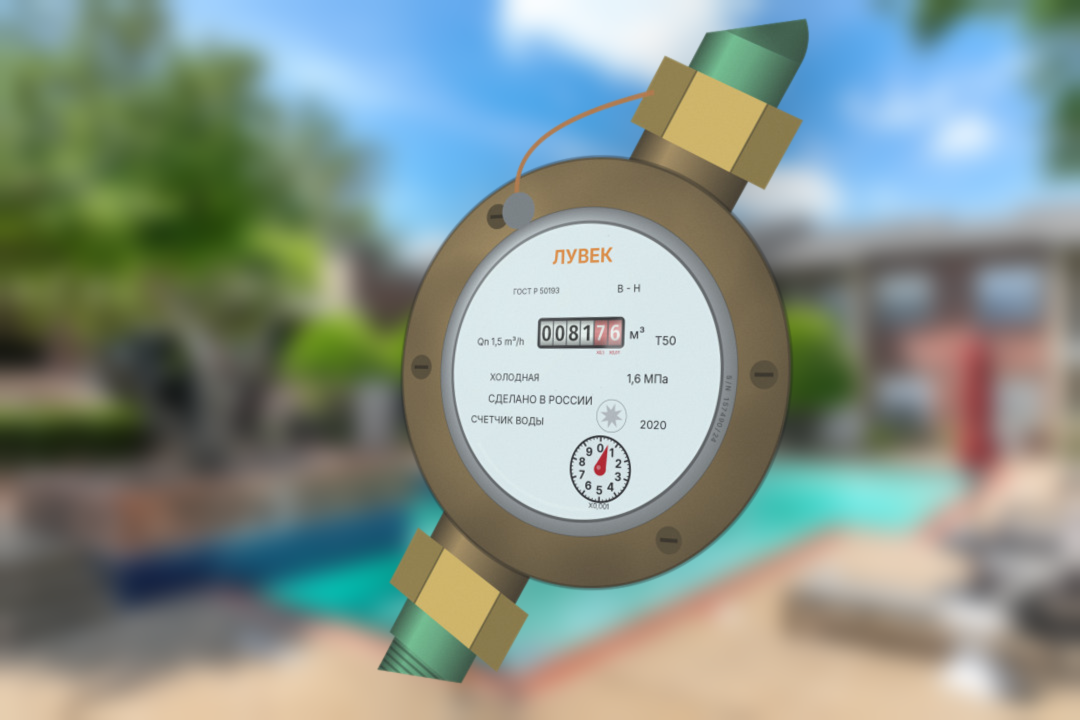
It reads 81.760 m³
